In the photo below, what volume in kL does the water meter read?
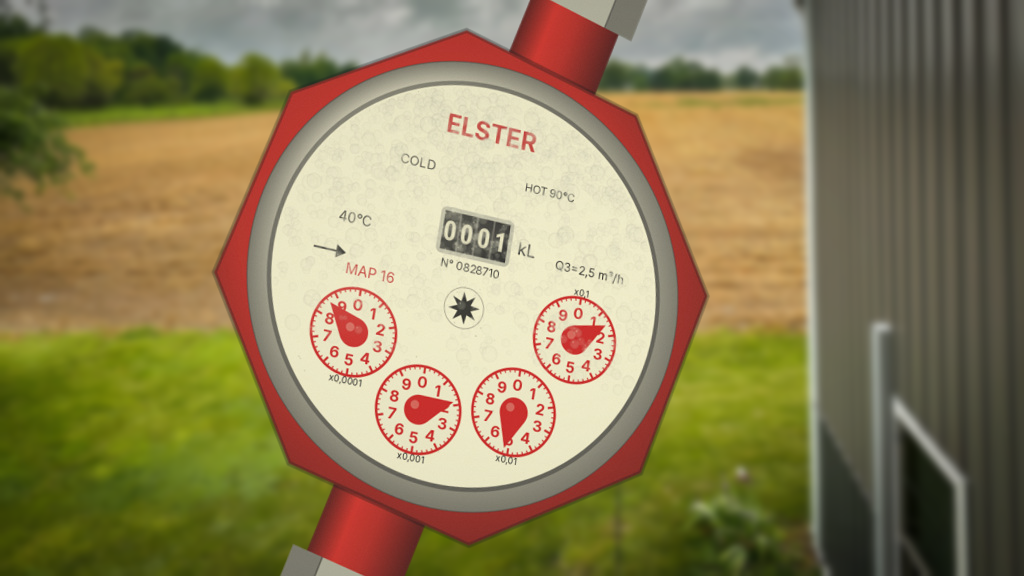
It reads 1.1518 kL
